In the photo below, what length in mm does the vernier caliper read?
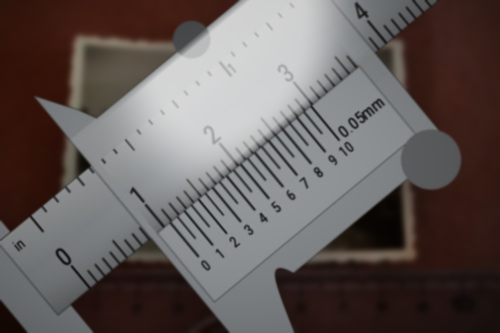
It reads 10.8 mm
